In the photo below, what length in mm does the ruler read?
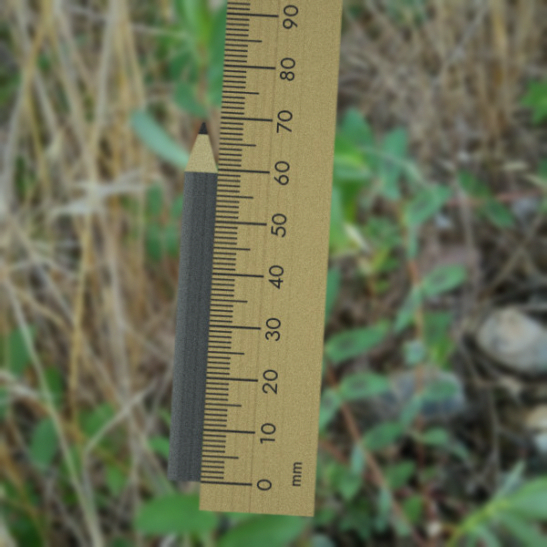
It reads 69 mm
